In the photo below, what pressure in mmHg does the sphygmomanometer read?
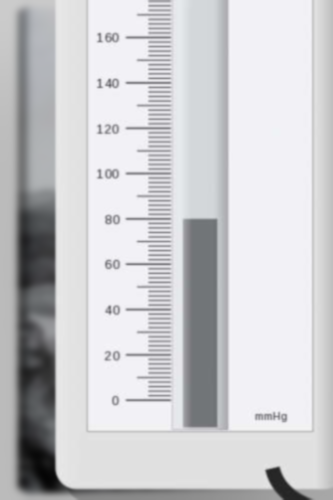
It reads 80 mmHg
